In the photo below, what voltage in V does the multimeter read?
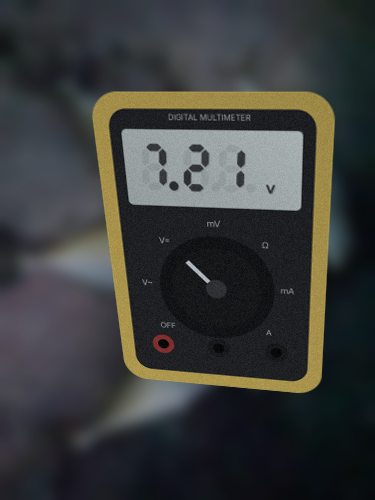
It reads 7.21 V
